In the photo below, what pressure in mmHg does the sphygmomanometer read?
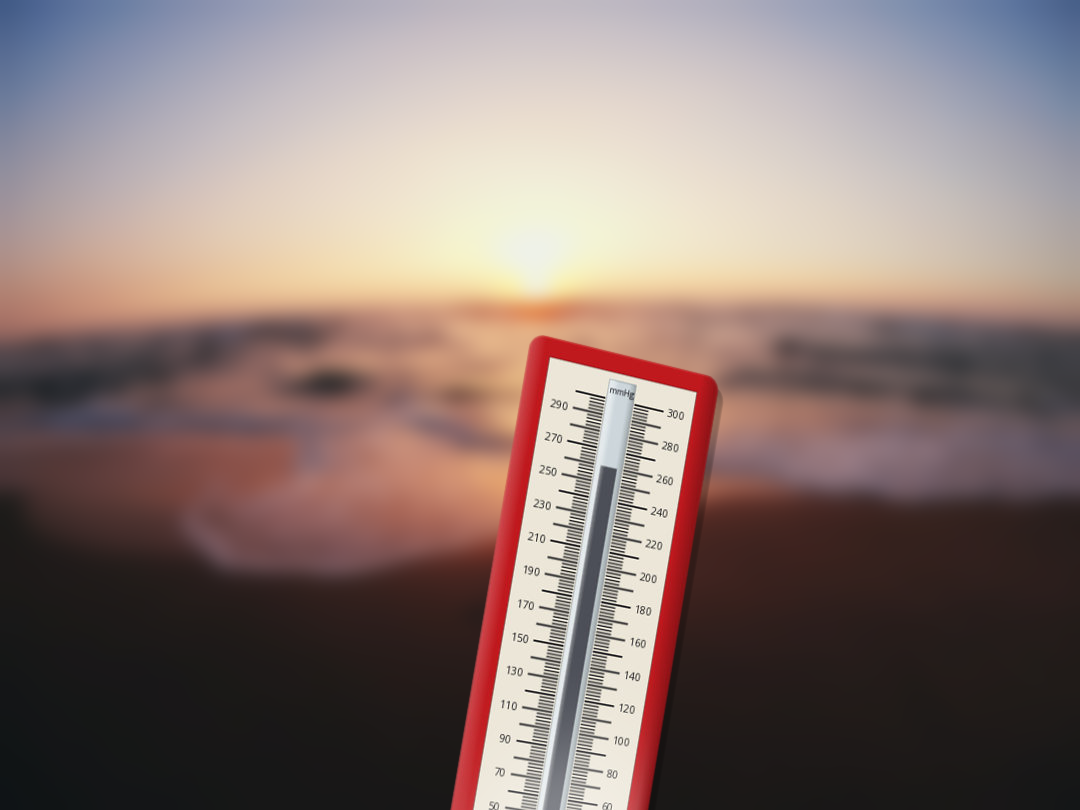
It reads 260 mmHg
